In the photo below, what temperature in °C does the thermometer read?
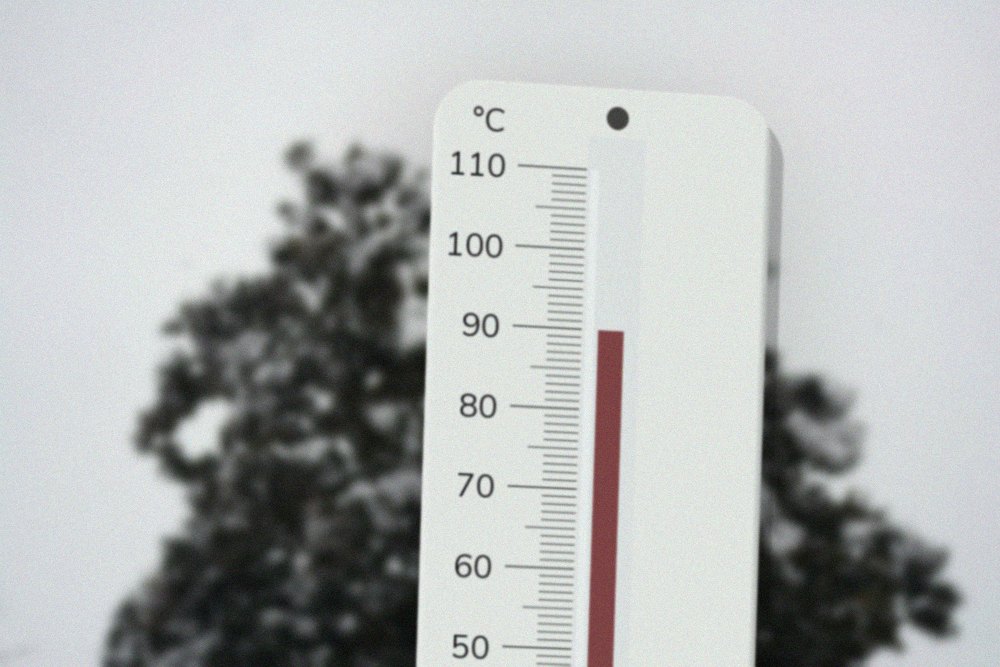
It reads 90 °C
